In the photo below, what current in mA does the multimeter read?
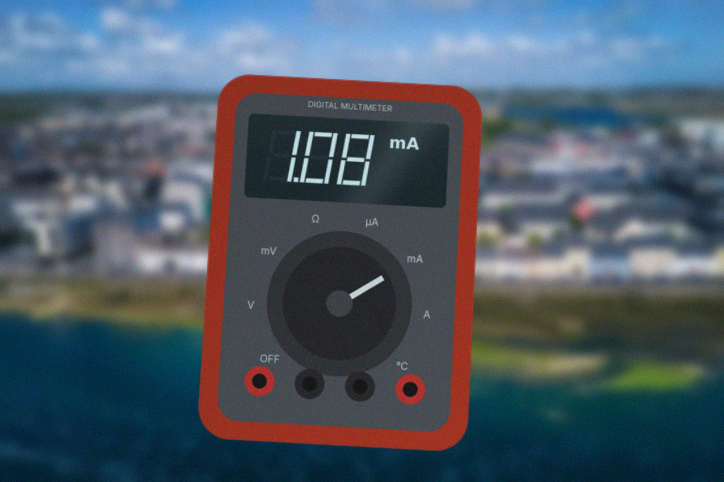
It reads 1.08 mA
